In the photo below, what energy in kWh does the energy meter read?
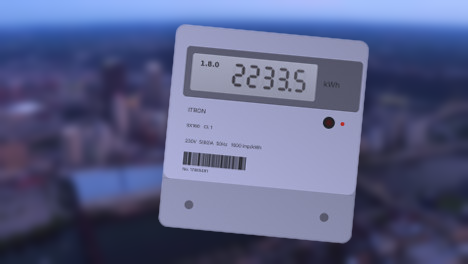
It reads 2233.5 kWh
